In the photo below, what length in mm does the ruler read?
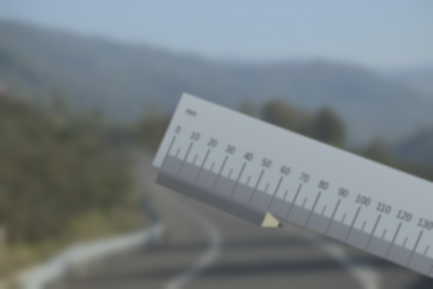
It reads 70 mm
